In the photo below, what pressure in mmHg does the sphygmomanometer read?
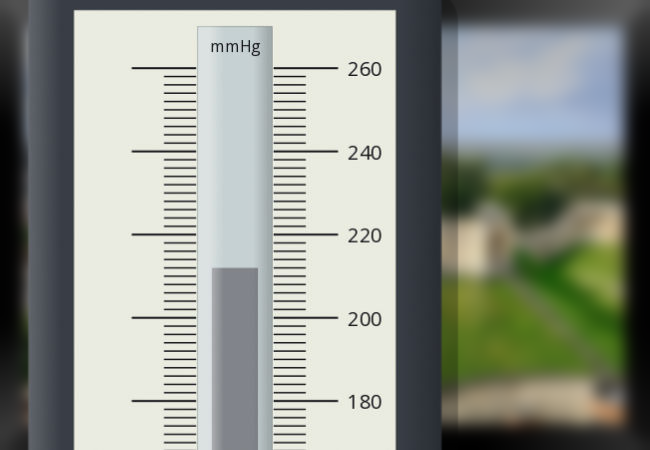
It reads 212 mmHg
